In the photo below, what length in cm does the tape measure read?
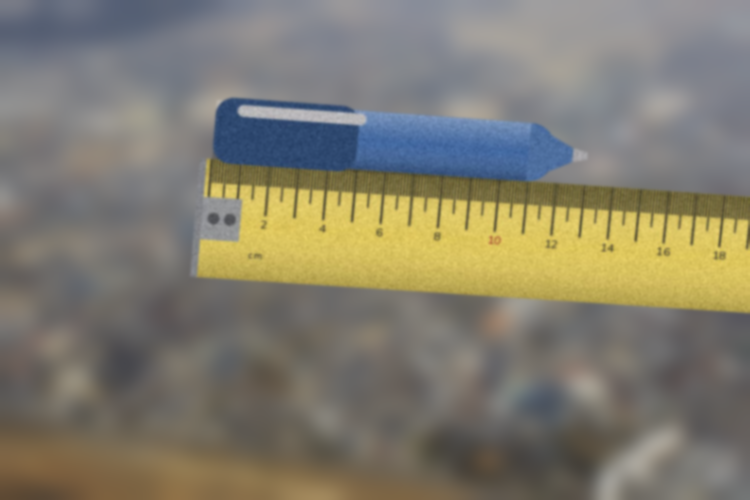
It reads 13 cm
